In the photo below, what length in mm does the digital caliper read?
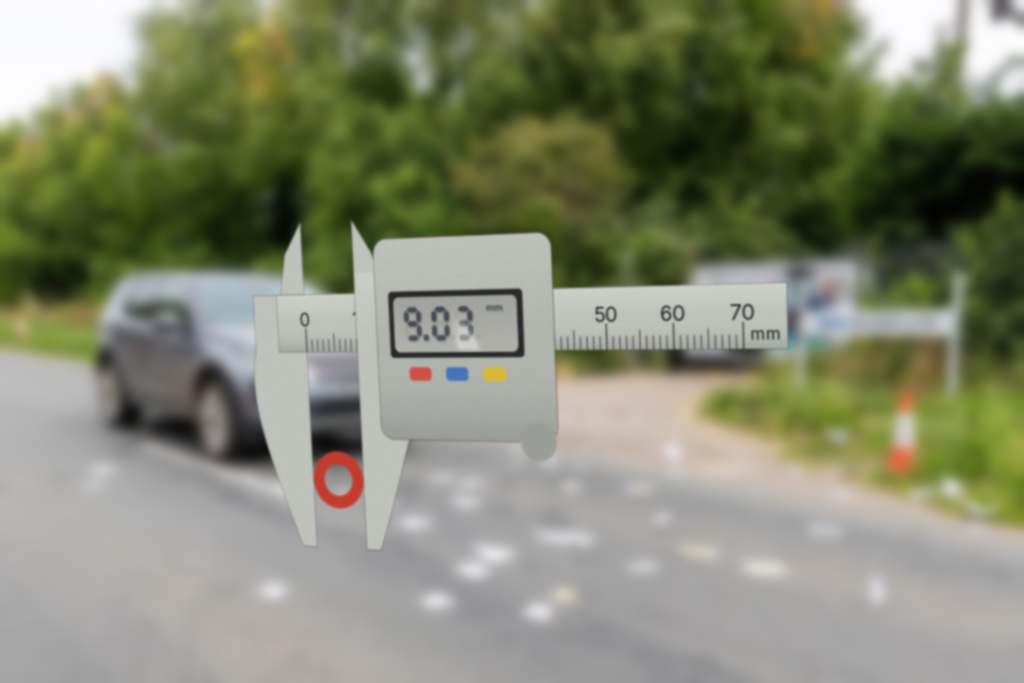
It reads 9.03 mm
